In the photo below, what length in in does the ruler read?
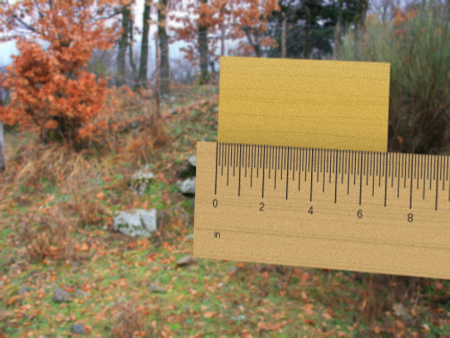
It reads 7 in
